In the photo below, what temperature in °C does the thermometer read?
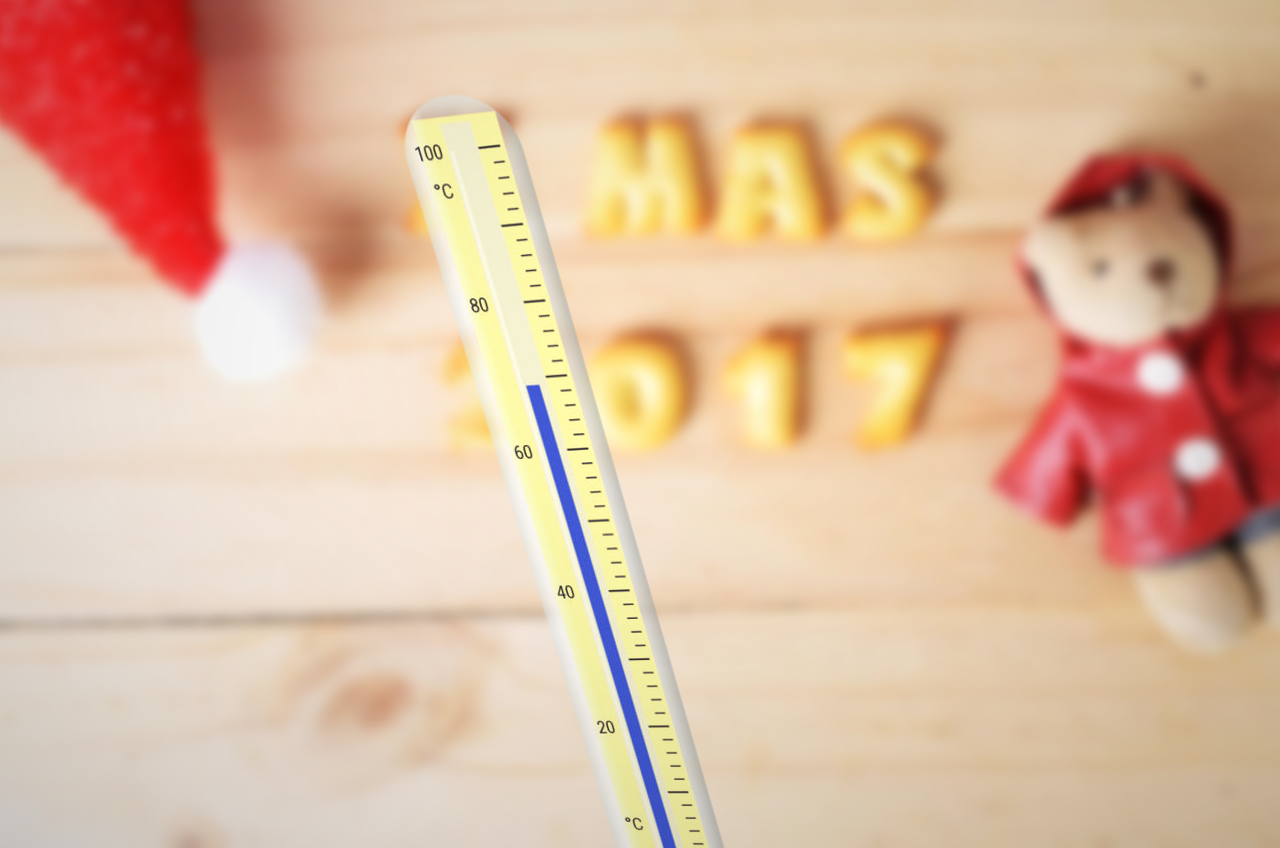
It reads 69 °C
